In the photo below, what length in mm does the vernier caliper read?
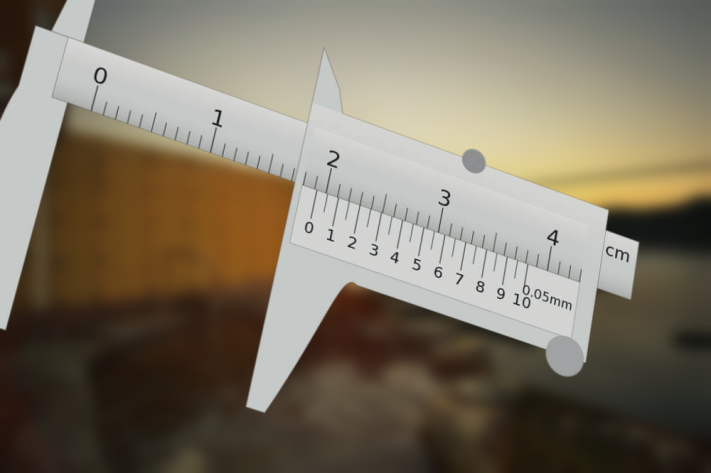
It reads 19.2 mm
